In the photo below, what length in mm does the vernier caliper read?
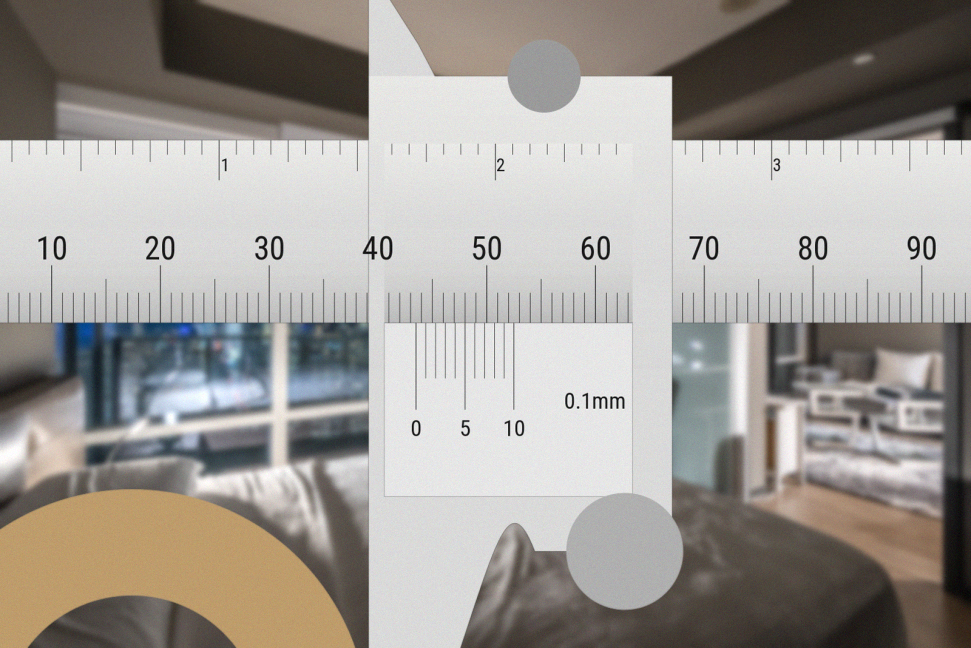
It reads 43.5 mm
